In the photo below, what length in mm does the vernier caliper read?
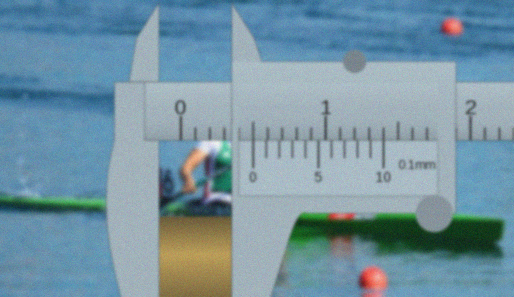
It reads 5.0 mm
